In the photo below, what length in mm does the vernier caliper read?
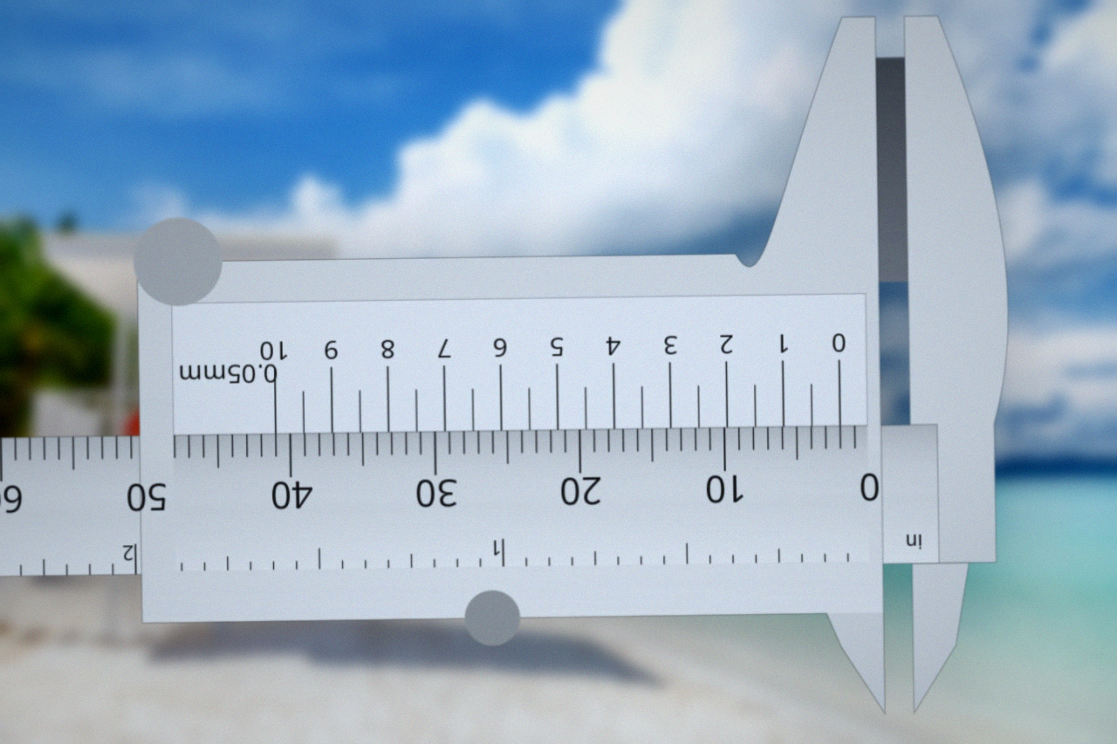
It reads 2.0 mm
